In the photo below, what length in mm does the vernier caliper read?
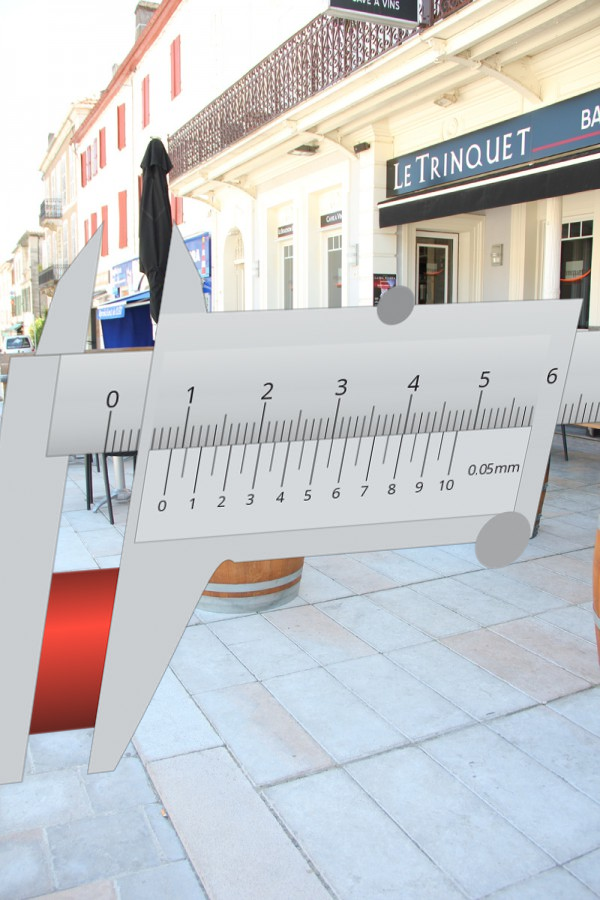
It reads 8.6 mm
